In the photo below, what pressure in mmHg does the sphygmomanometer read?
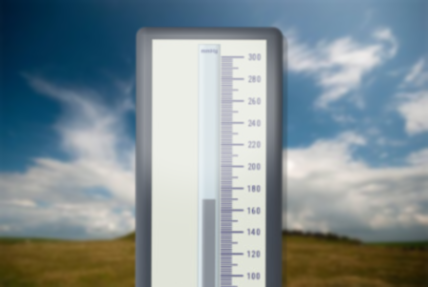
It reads 170 mmHg
